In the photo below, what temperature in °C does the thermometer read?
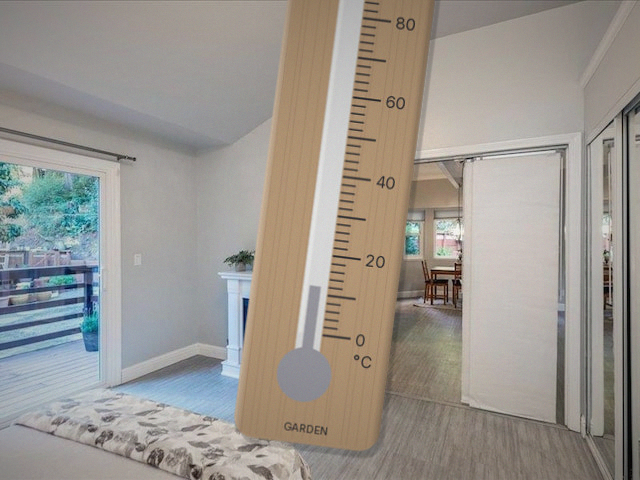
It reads 12 °C
